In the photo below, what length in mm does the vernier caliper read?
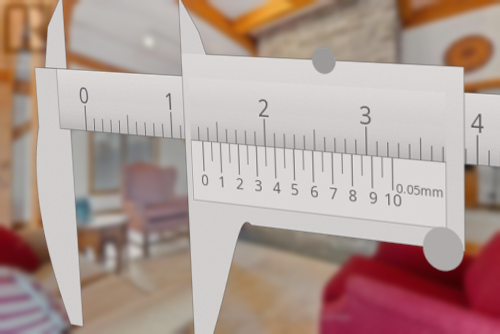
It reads 13.4 mm
